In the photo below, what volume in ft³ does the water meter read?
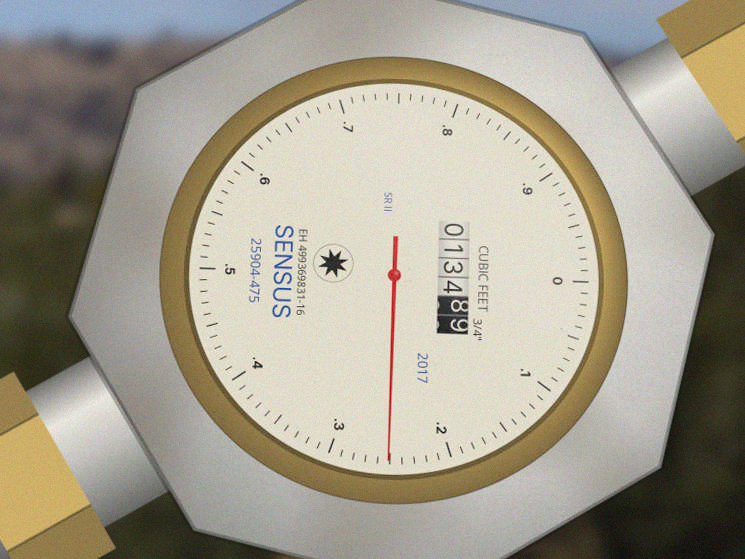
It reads 13489.25 ft³
